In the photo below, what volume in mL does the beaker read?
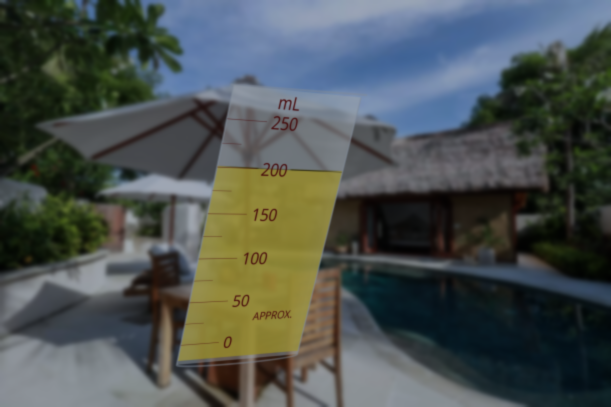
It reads 200 mL
